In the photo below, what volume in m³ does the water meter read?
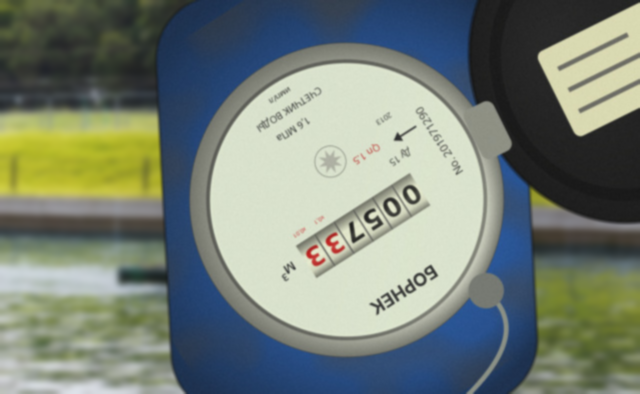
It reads 57.33 m³
